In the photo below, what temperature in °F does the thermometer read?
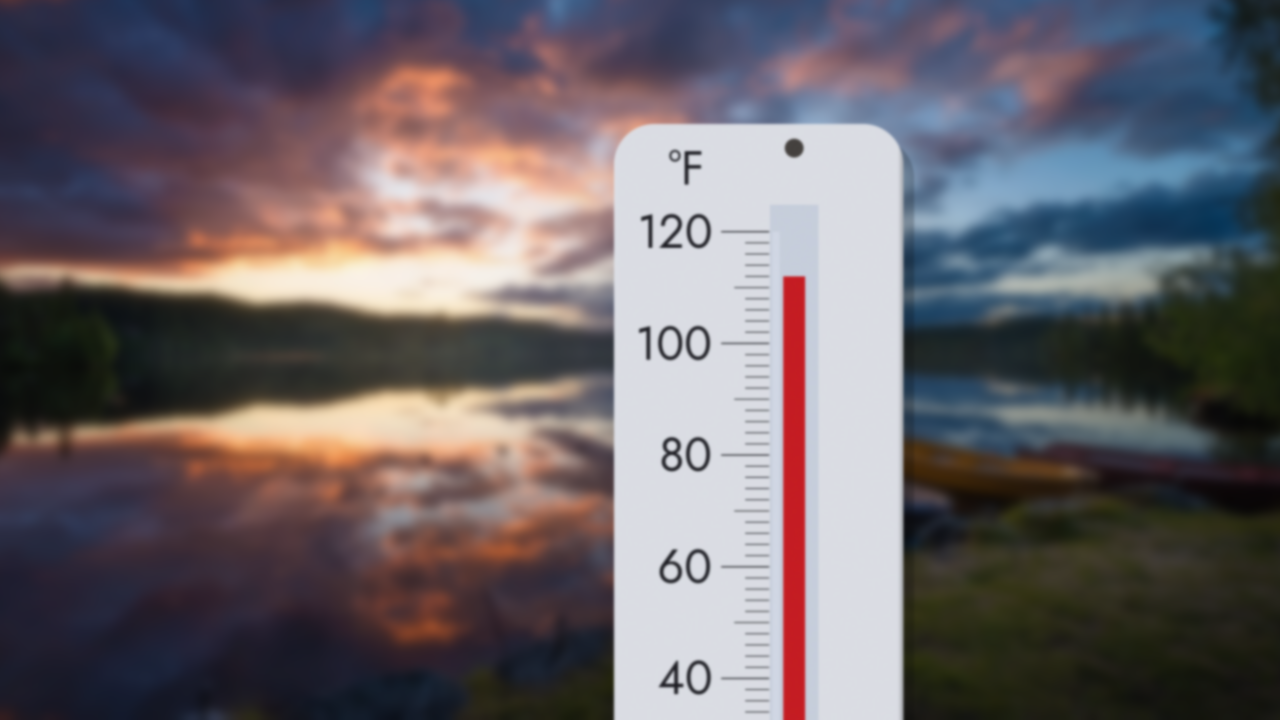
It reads 112 °F
